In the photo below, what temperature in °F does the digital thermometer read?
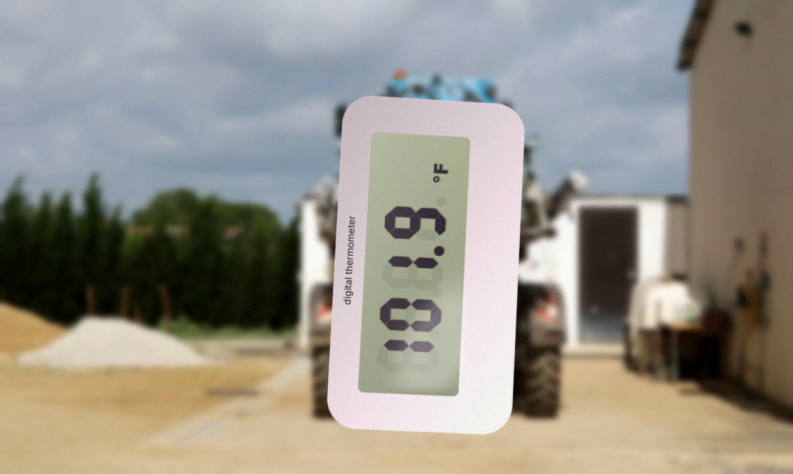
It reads 101.9 °F
